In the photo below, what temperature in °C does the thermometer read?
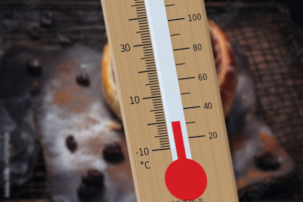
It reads 0 °C
